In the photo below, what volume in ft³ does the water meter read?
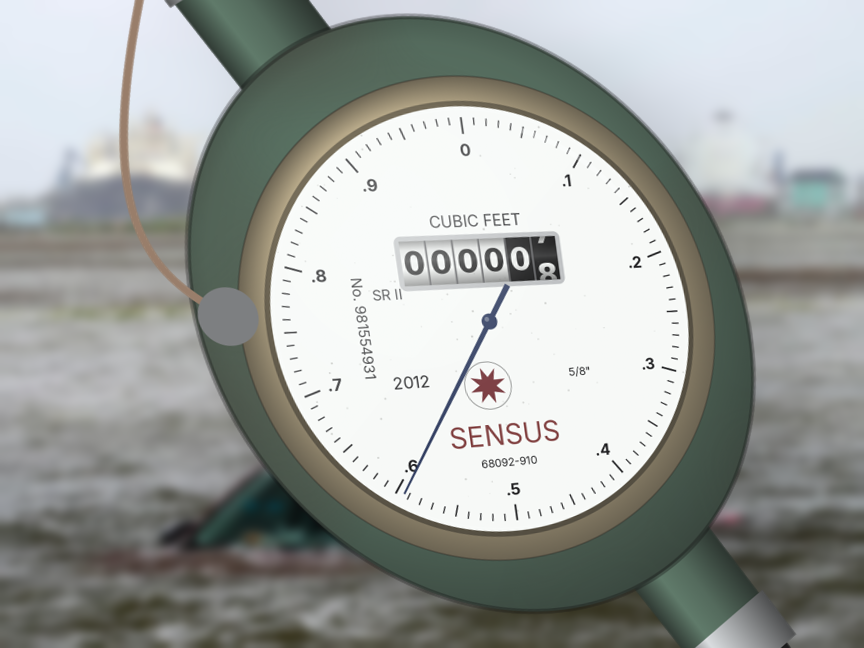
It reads 7.59 ft³
